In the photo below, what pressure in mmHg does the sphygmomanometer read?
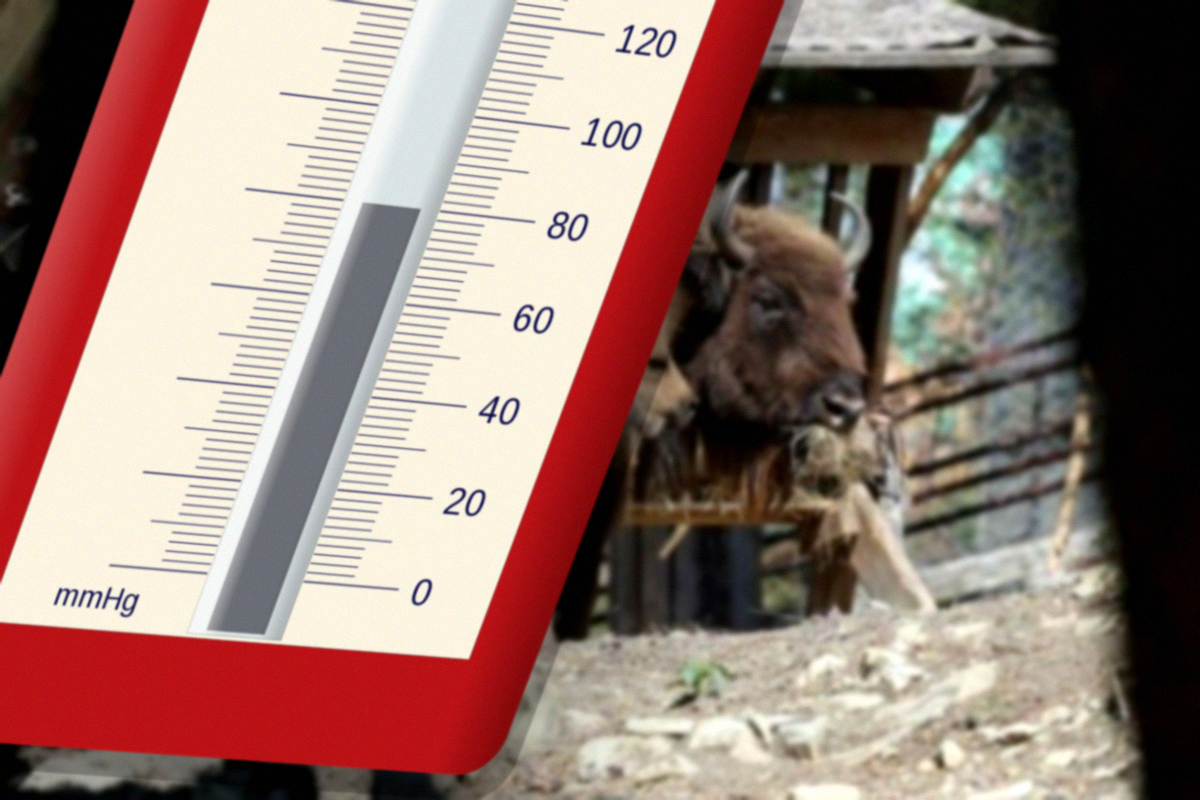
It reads 80 mmHg
